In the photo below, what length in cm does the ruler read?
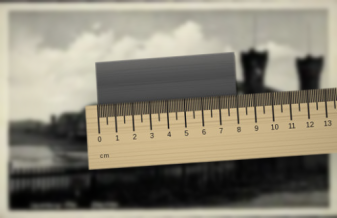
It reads 8 cm
